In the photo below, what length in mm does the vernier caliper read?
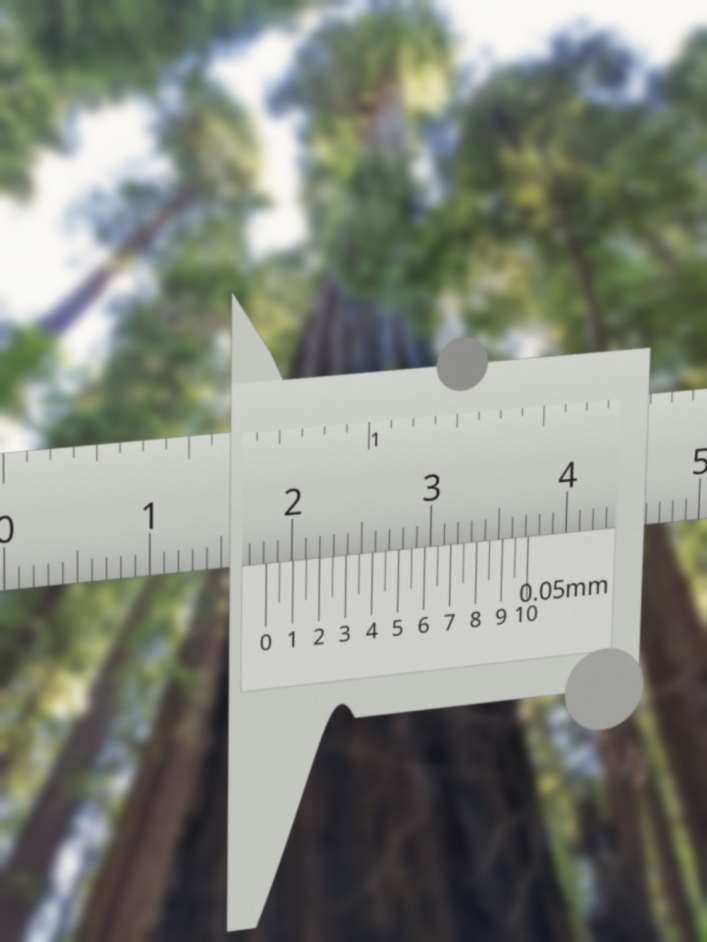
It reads 18.2 mm
